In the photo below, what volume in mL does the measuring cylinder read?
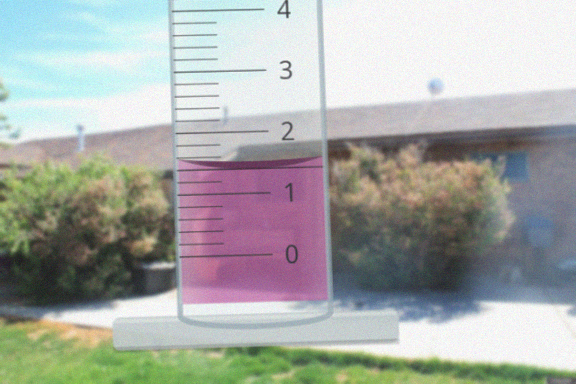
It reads 1.4 mL
